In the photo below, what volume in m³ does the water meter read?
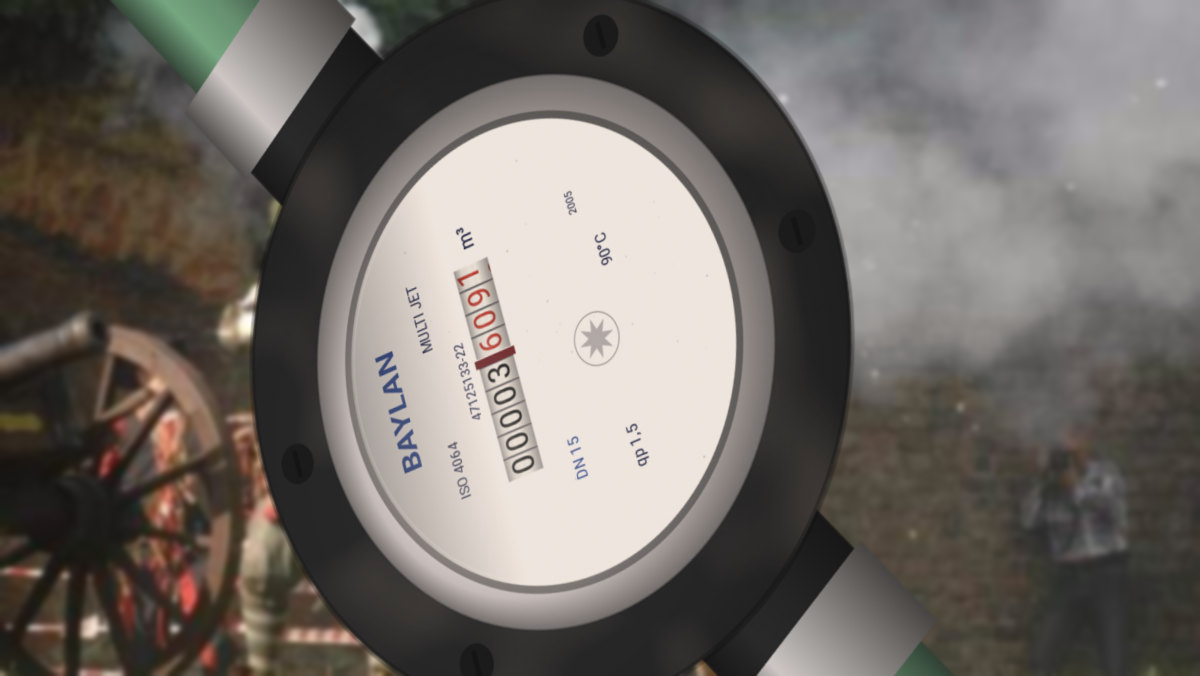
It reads 3.6091 m³
